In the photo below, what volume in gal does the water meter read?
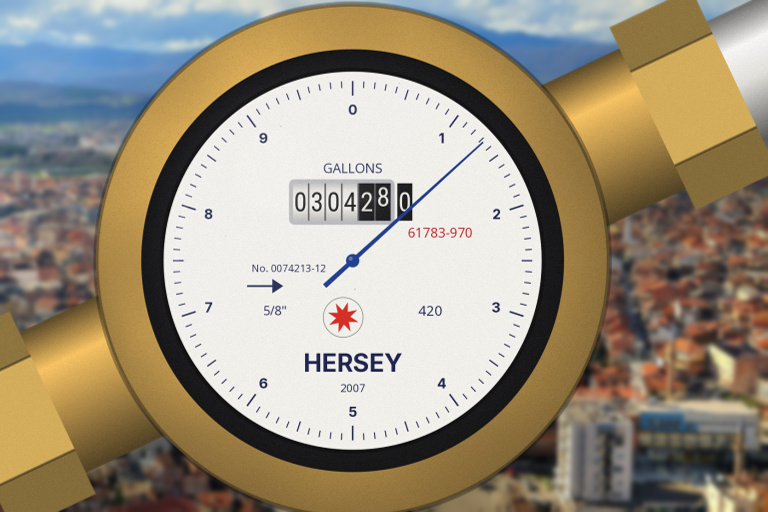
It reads 304281.3 gal
